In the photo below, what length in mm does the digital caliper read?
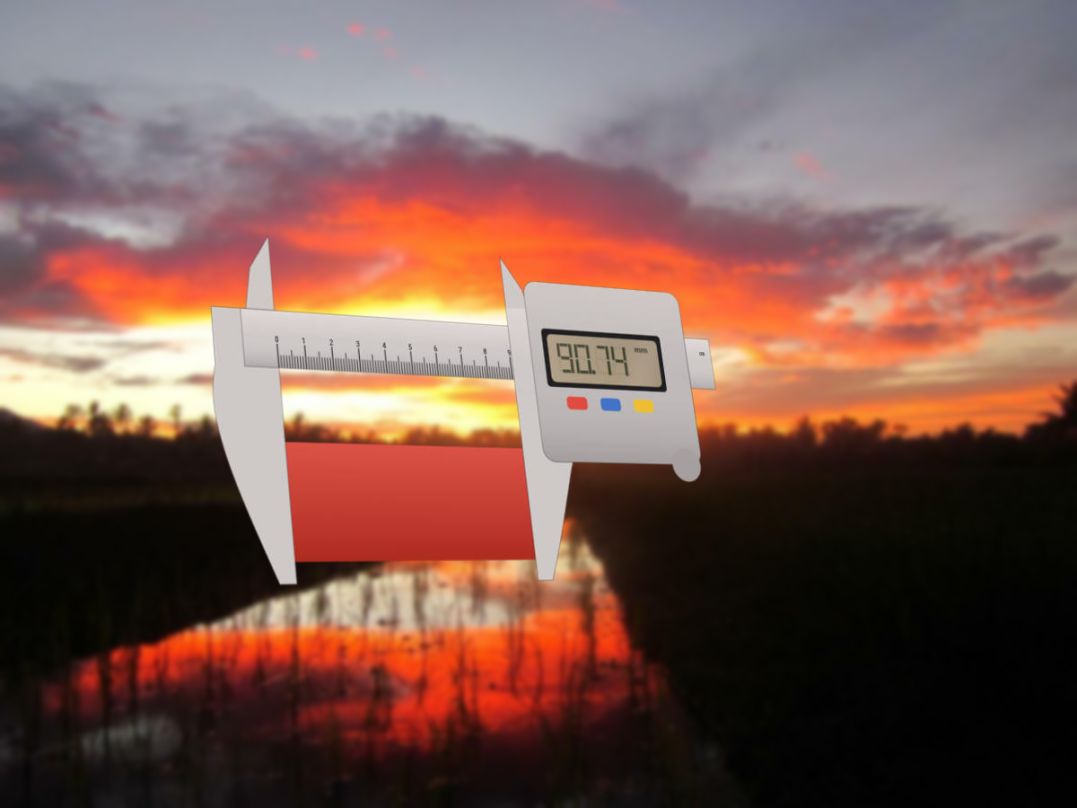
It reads 90.74 mm
